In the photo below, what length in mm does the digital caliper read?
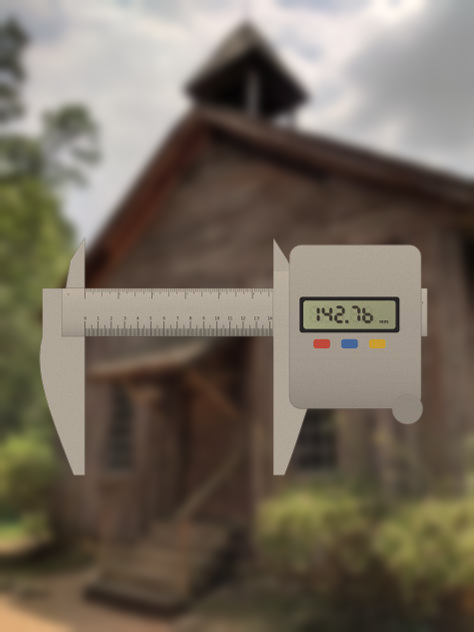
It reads 142.76 mm
